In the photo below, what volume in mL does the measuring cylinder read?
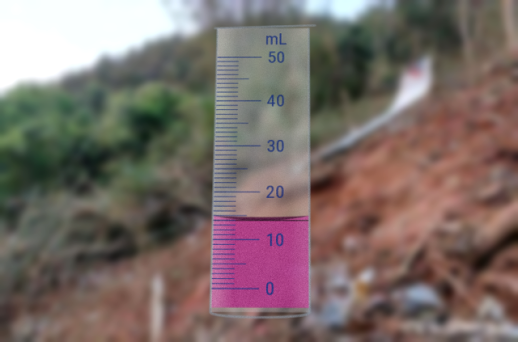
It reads 14 mL
